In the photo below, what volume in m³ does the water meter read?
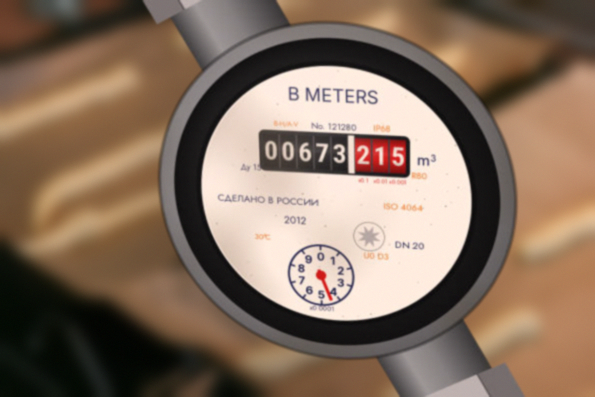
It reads 673.2154 m³
